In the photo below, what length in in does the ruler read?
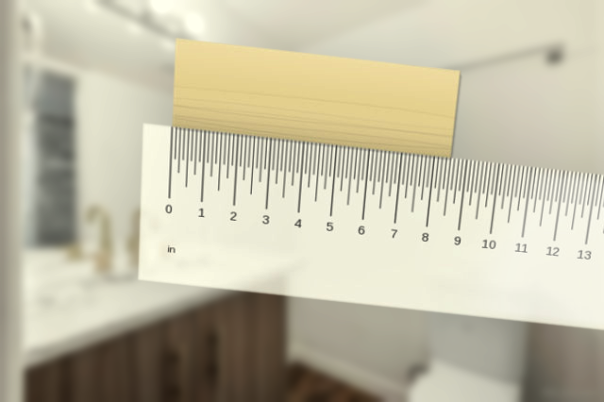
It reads 8.5 in
